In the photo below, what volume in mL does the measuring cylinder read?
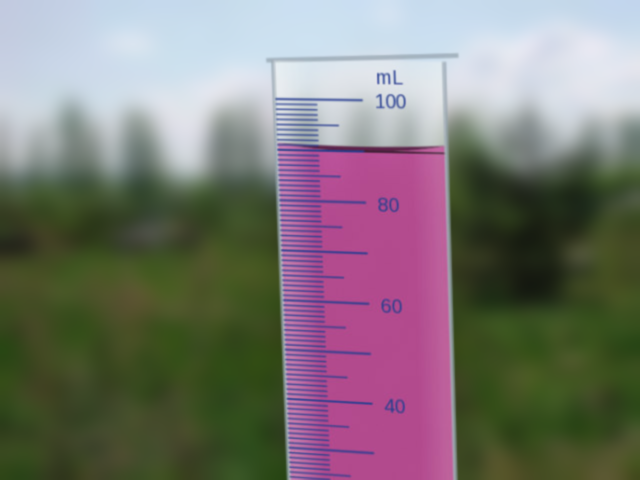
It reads 90 mL
